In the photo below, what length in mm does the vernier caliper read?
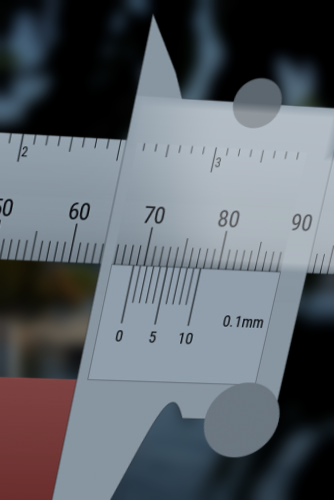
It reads 68.6 mm
